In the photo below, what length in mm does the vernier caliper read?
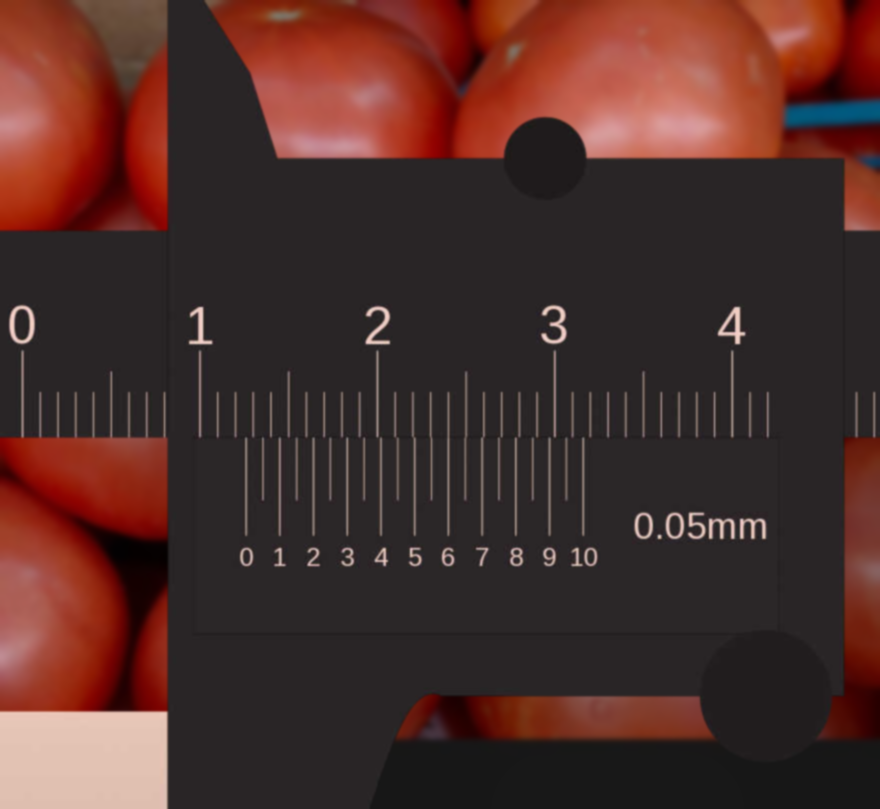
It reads 12.6 mm
